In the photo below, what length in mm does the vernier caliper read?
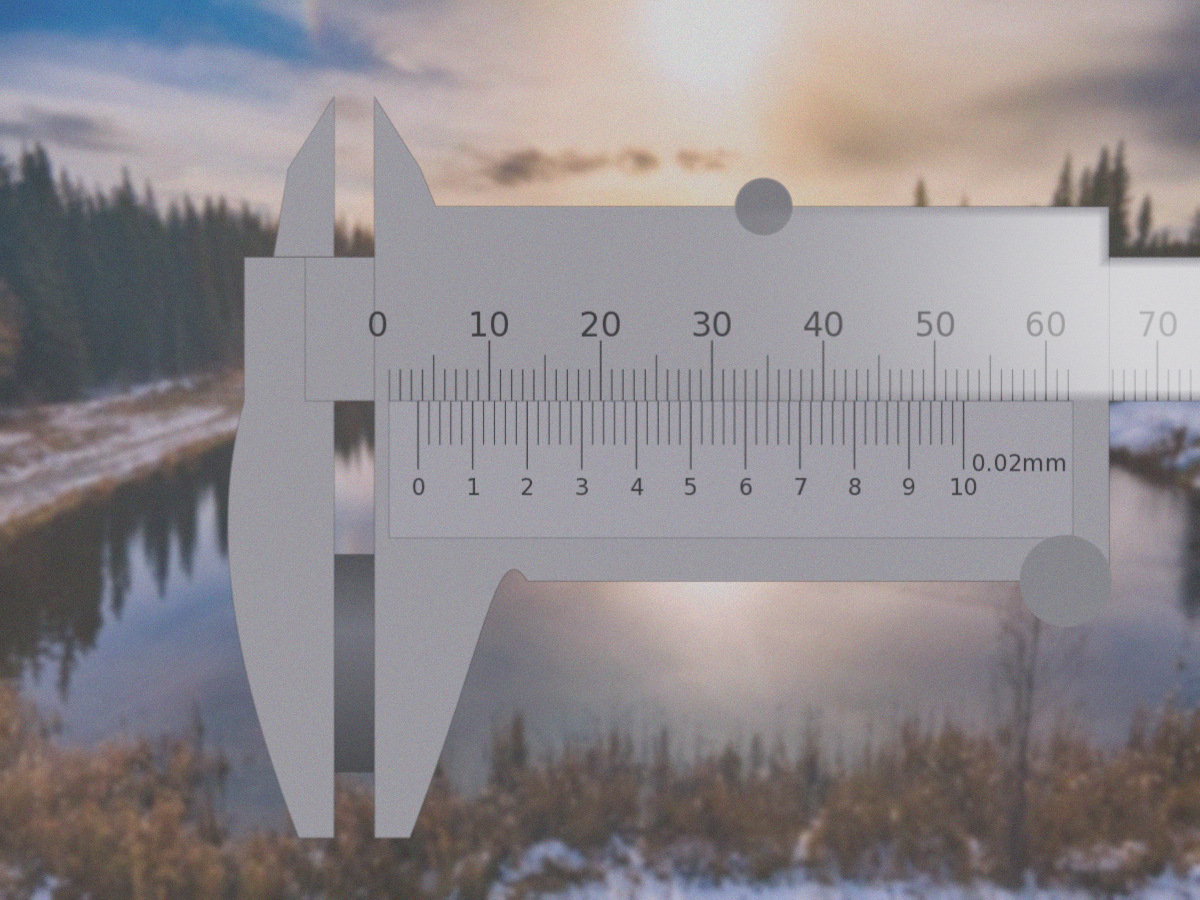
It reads 3.6 mm
